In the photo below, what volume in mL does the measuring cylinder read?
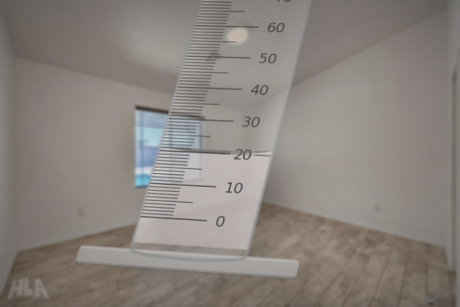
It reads 20 mL
